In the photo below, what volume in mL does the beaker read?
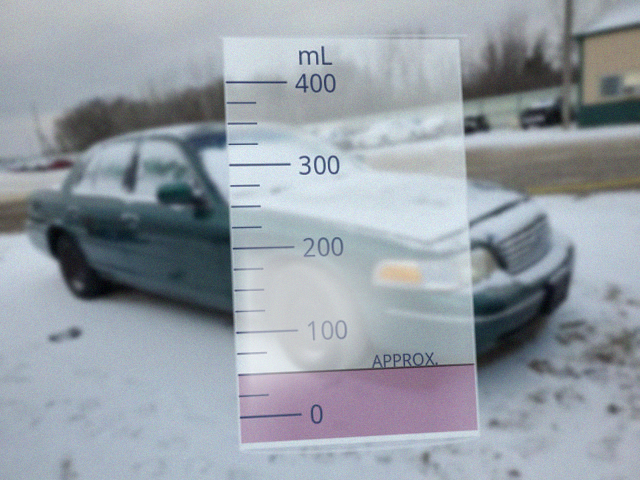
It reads 50 mL
